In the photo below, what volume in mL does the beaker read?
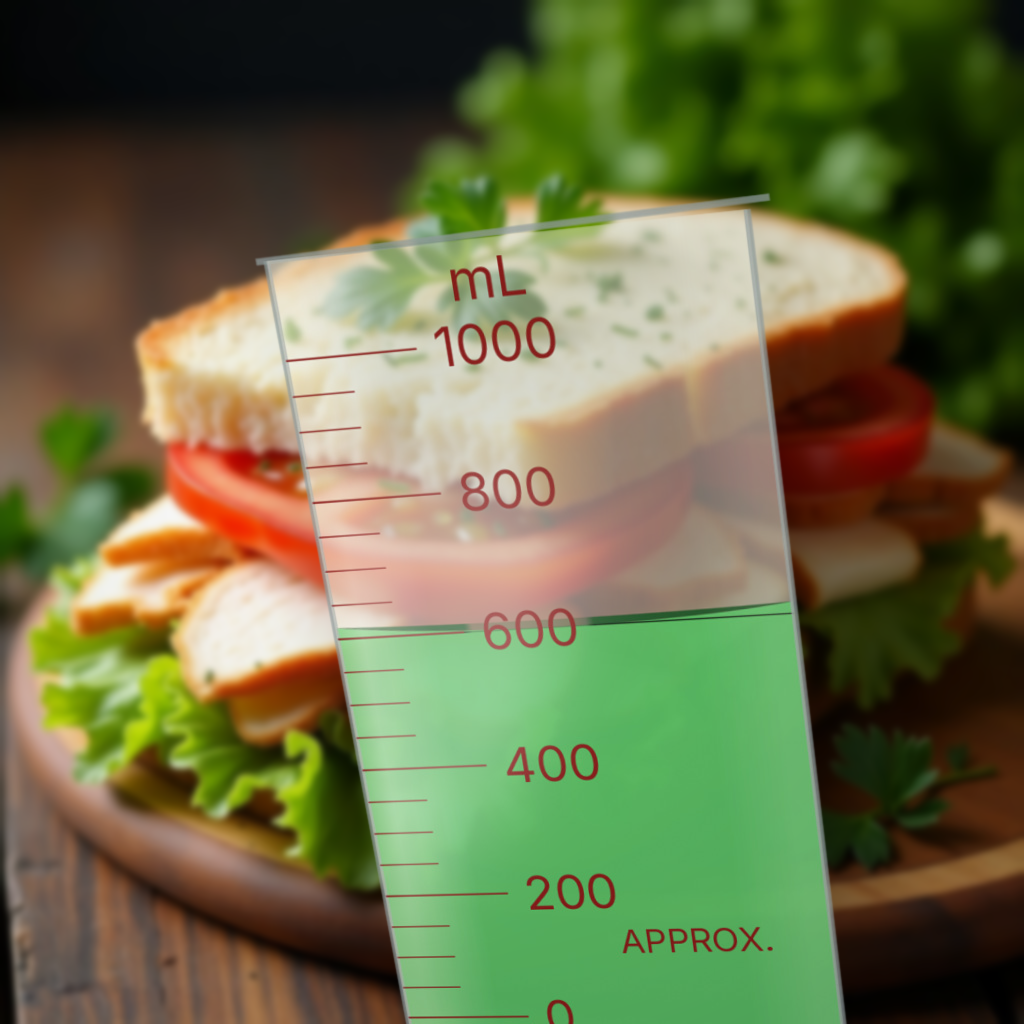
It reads 600 mL
